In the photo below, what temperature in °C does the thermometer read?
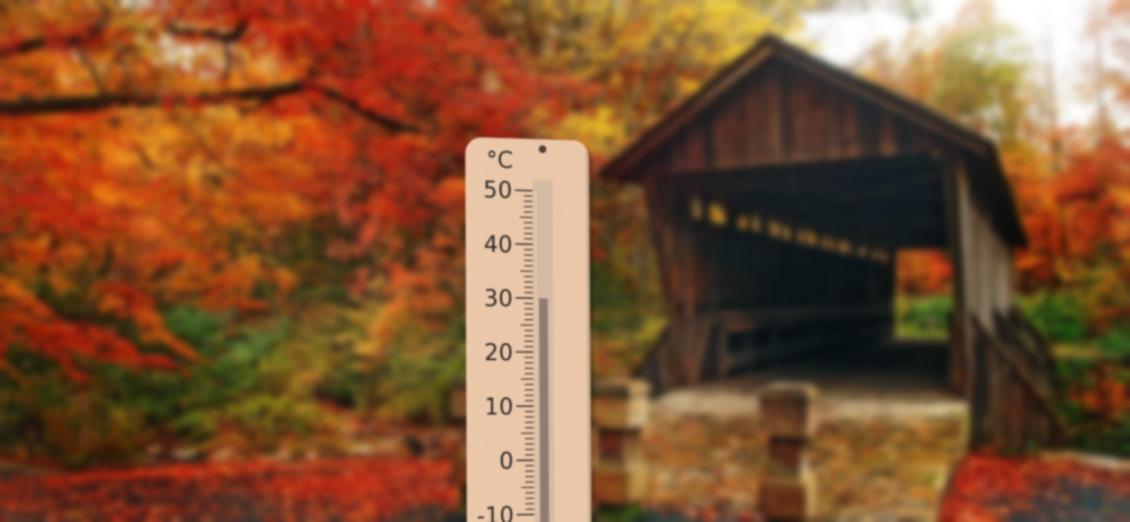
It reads 30 °C
